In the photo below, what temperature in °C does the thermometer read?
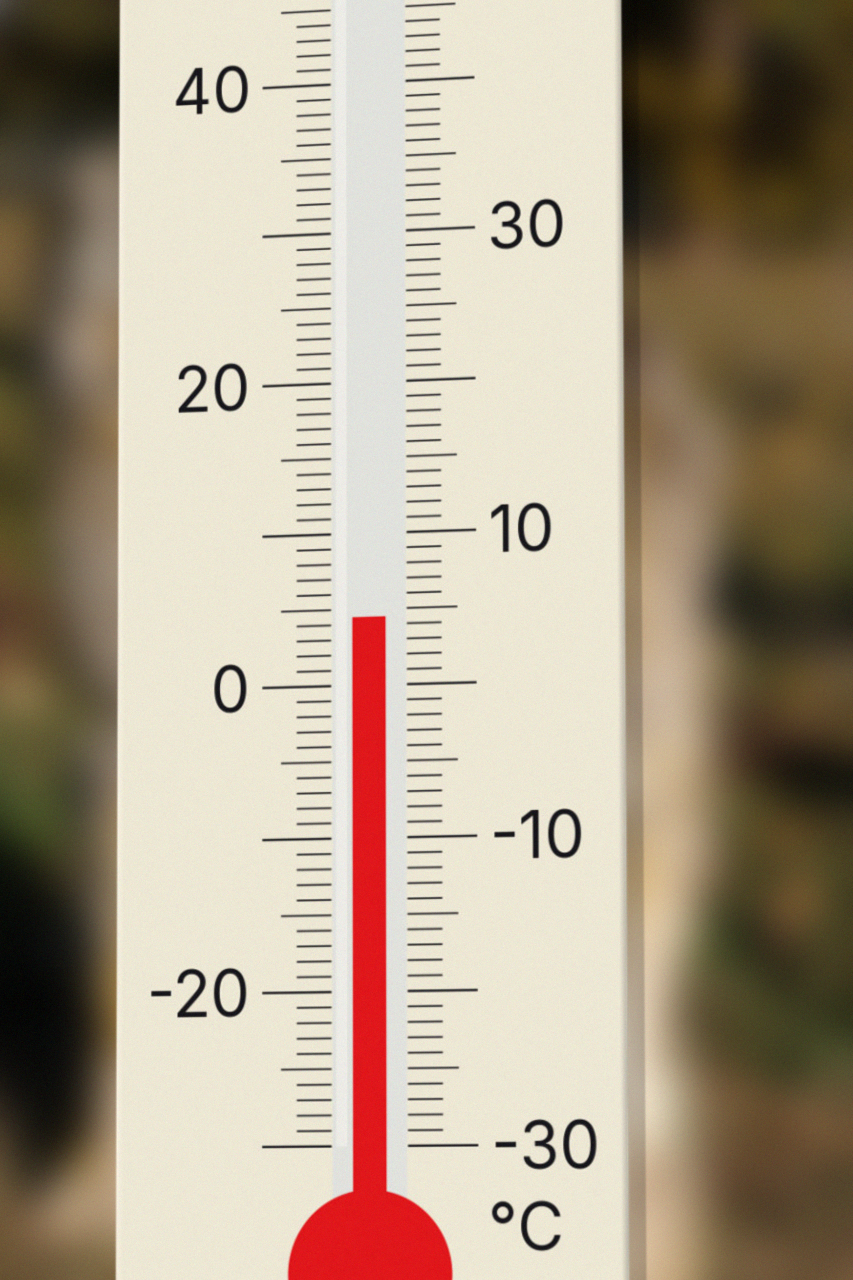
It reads 4.5 °C
